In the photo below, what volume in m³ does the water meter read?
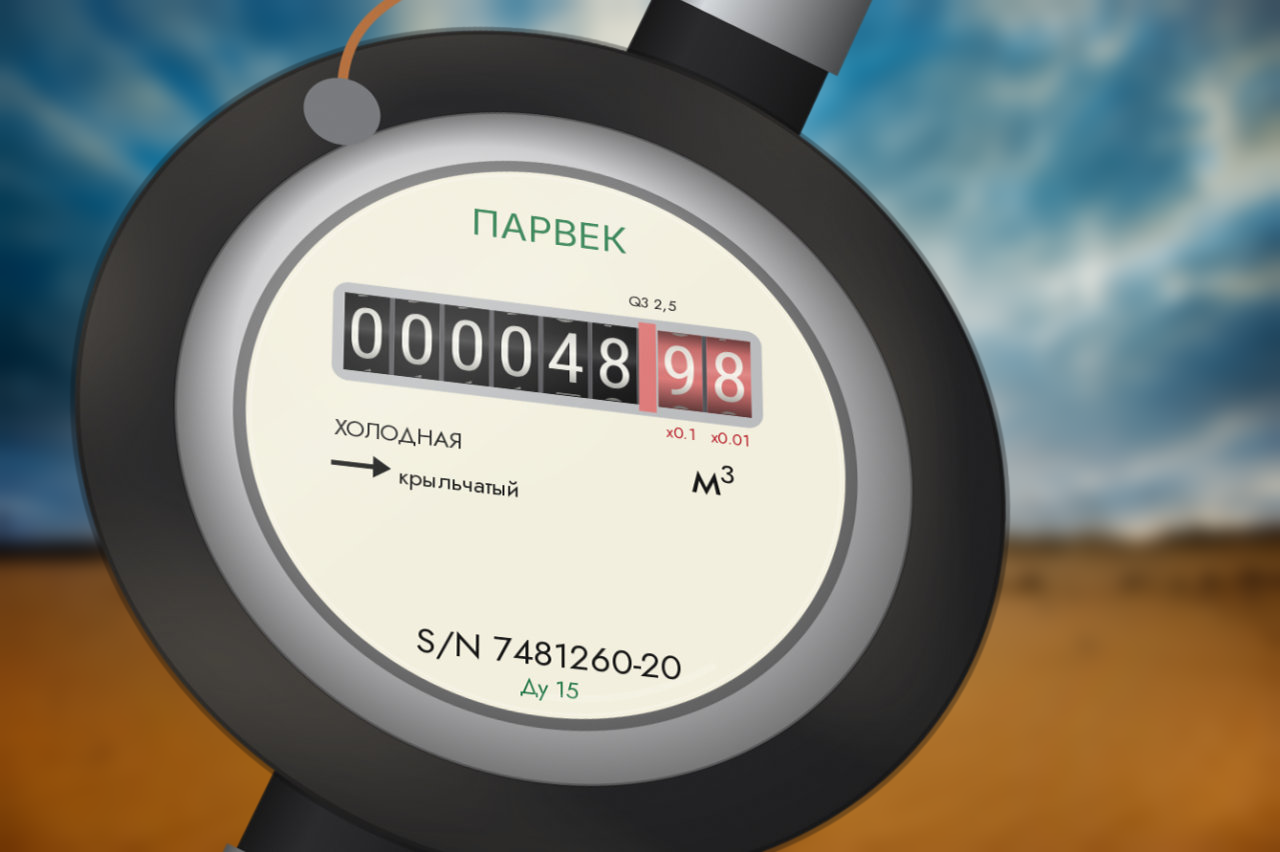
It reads 48.98 m³
